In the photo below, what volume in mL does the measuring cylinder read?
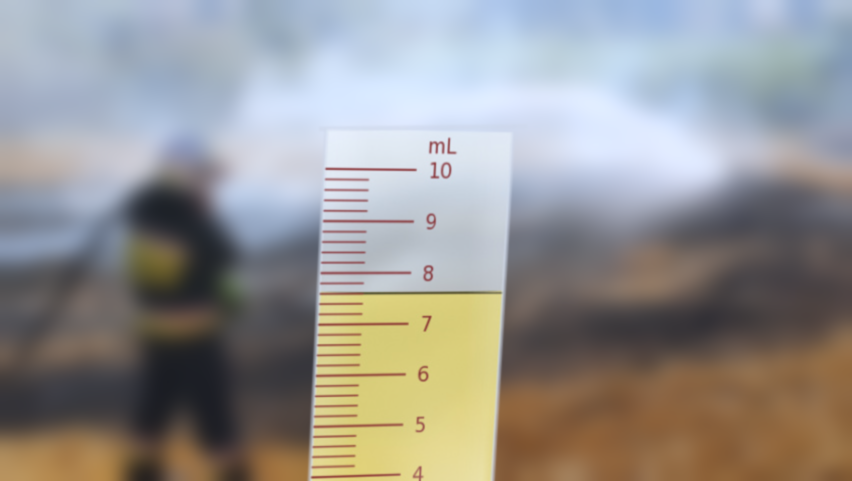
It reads 7.6 mL
